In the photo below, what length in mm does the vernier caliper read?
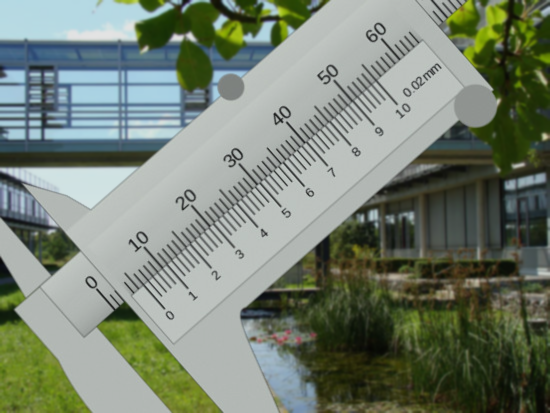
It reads 6.0 mm
